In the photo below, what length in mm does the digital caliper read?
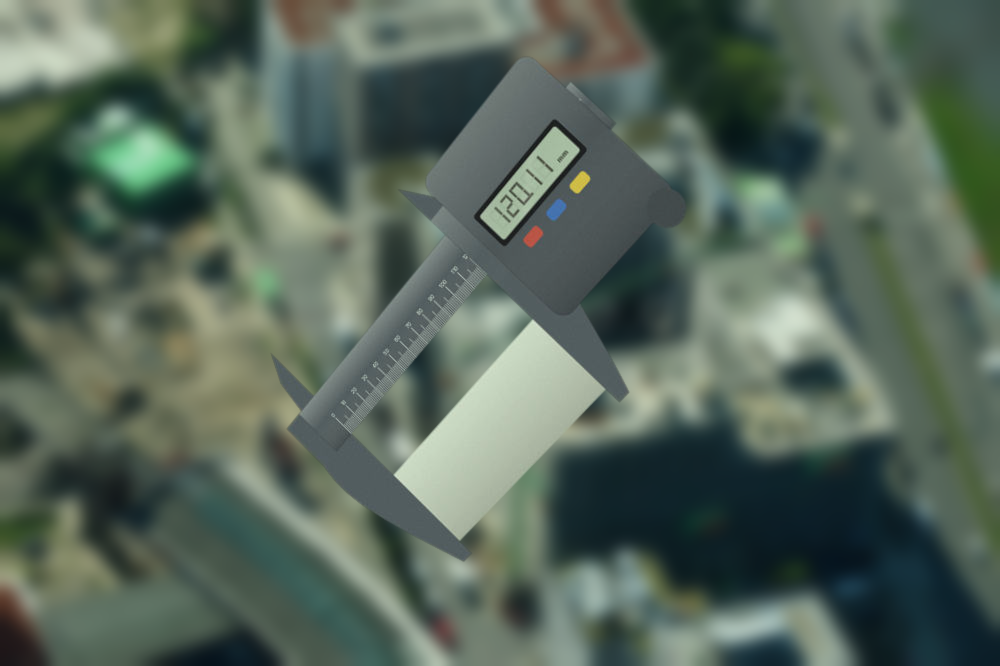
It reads 120.11 mm
